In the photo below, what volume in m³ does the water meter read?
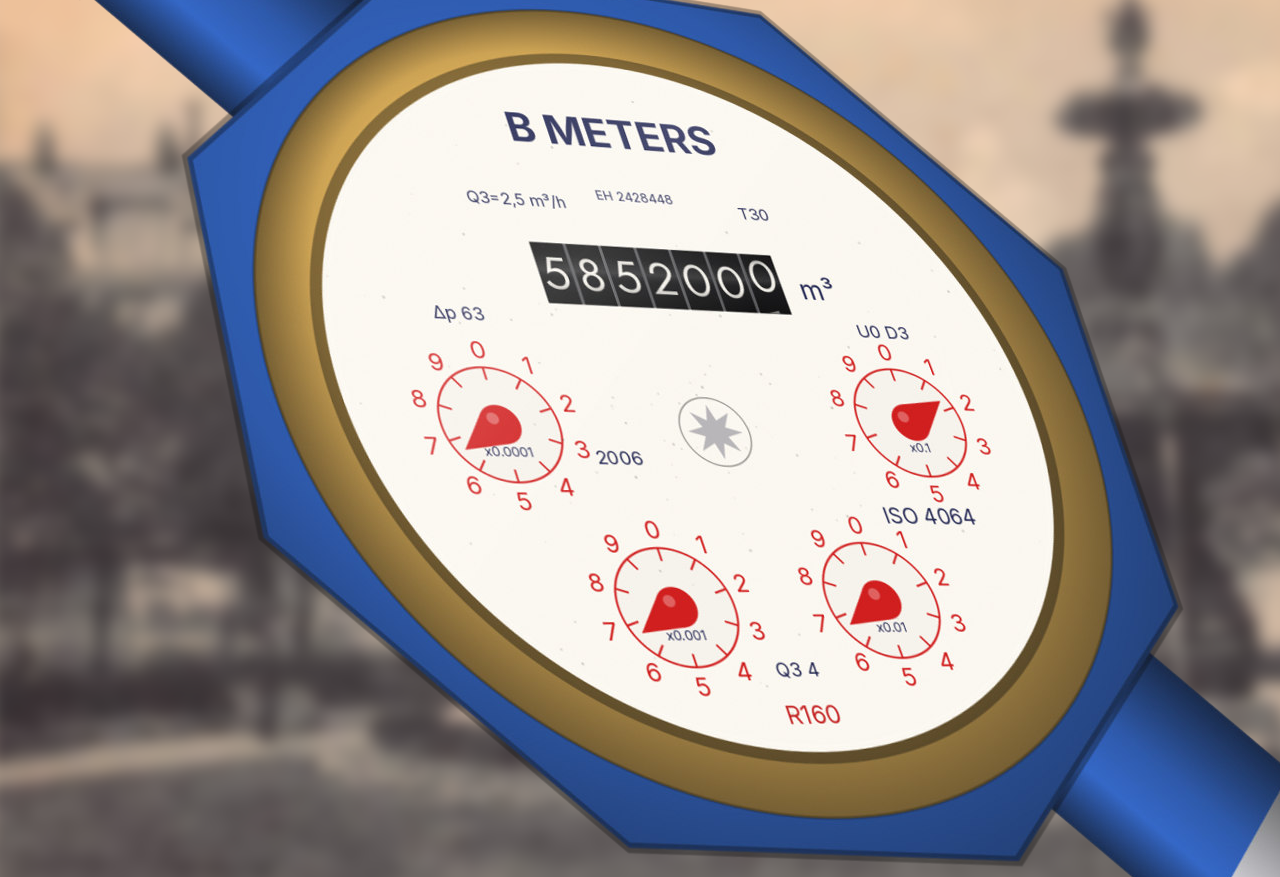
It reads 5852000.1666 m³
